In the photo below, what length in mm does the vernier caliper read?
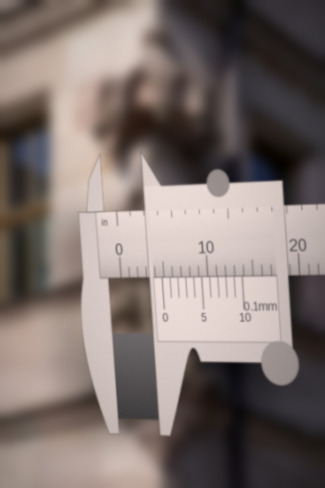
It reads 4.8 mm
